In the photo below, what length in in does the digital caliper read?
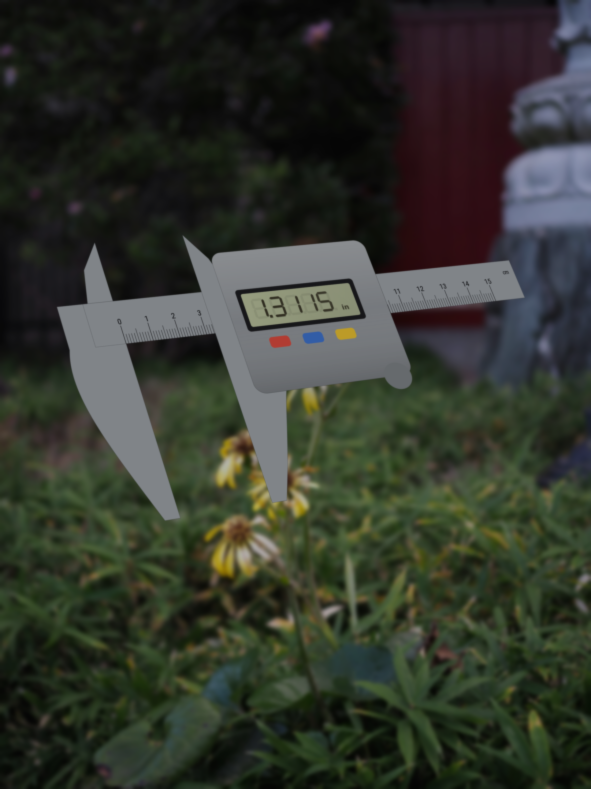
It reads 1.3115 in
